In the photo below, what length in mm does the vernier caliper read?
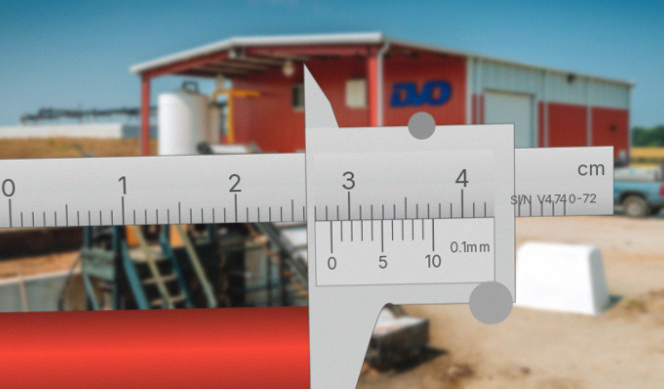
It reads 28.4 mm
